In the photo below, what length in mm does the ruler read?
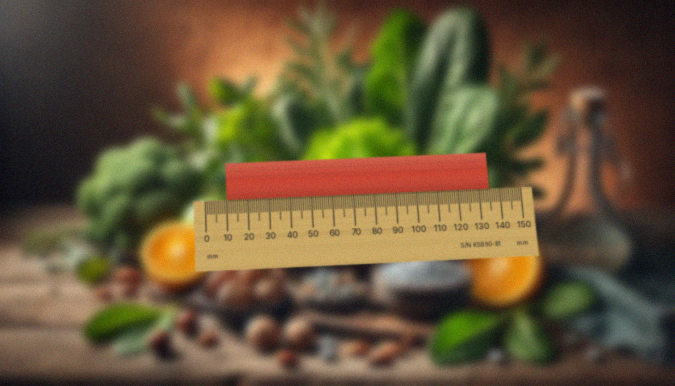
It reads 125 mm
